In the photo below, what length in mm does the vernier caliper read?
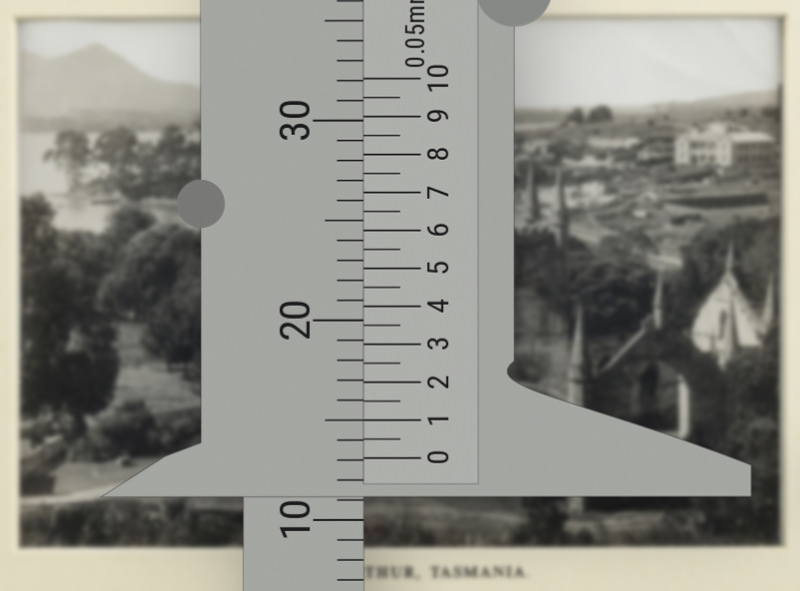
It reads 13.1 mm
